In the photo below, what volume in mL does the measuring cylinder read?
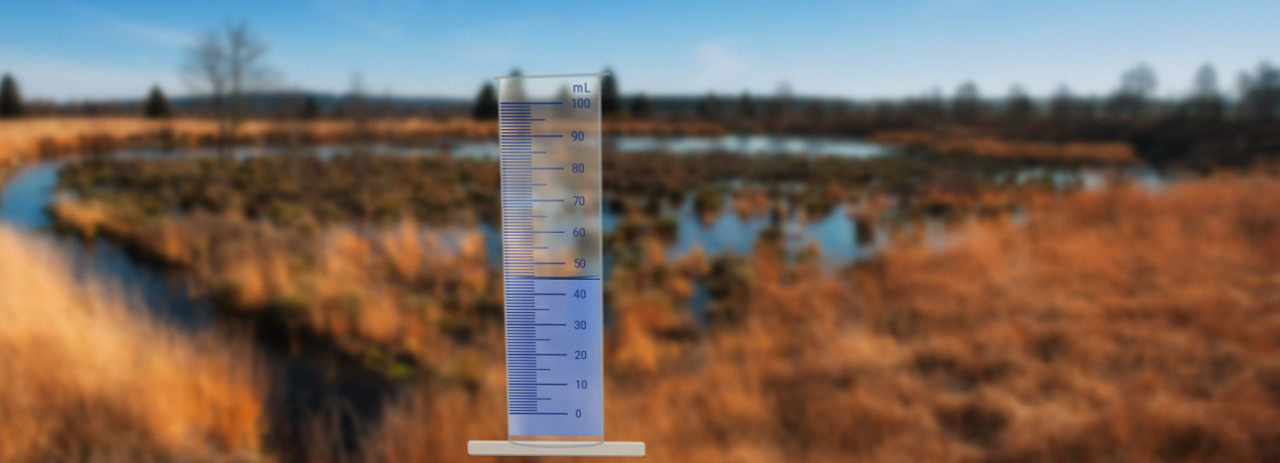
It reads 45 mL
